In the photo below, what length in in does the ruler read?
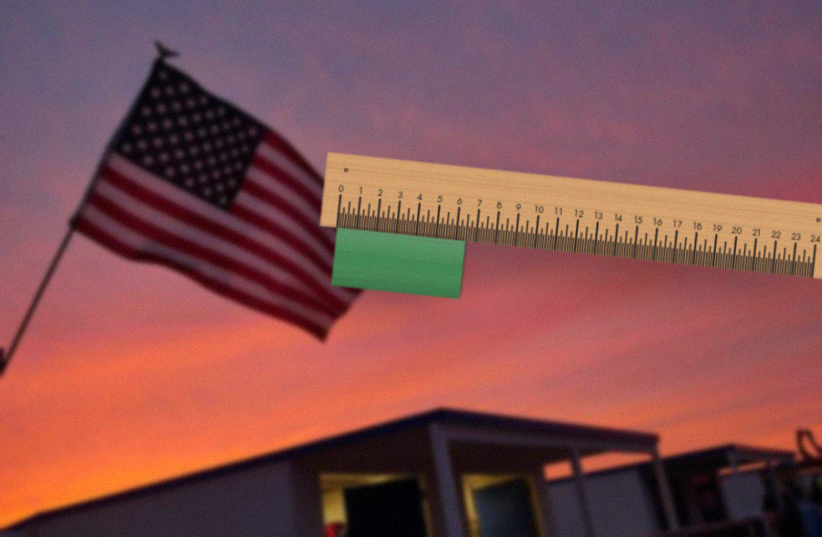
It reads 6.5 in
